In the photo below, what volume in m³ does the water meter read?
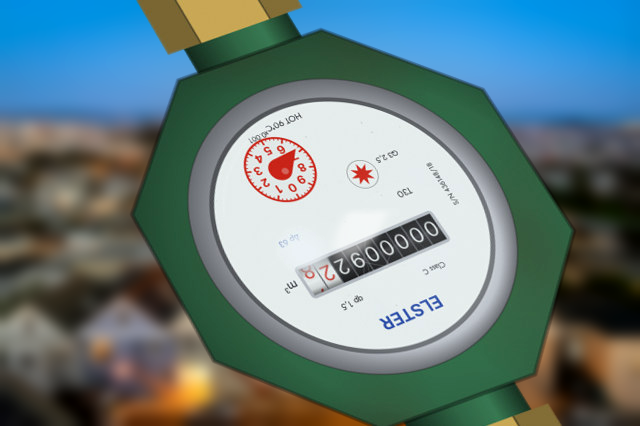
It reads 92.276 m³
